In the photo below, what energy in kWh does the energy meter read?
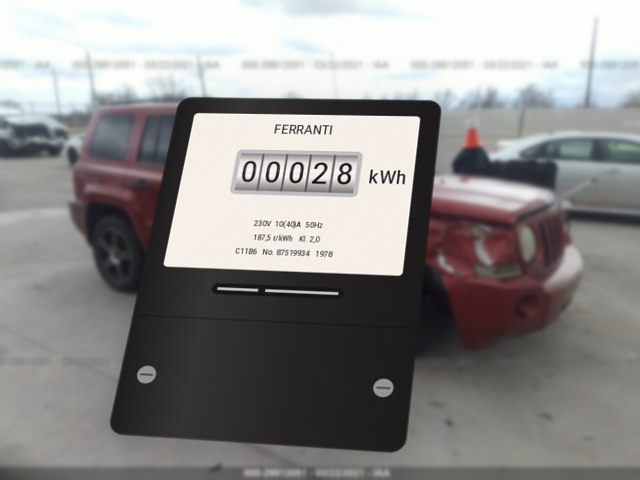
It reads 28 kWh
